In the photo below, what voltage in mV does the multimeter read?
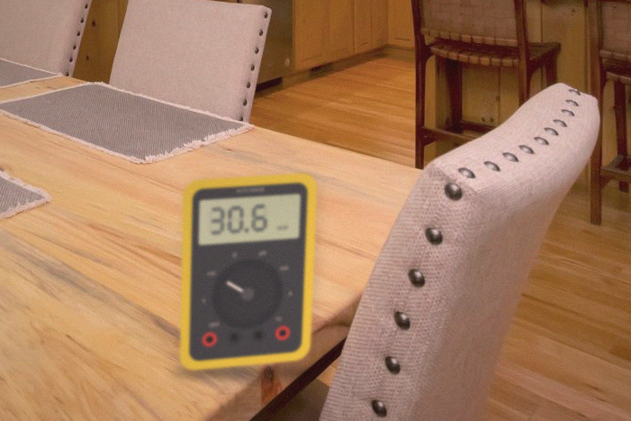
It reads 30.6 mV
